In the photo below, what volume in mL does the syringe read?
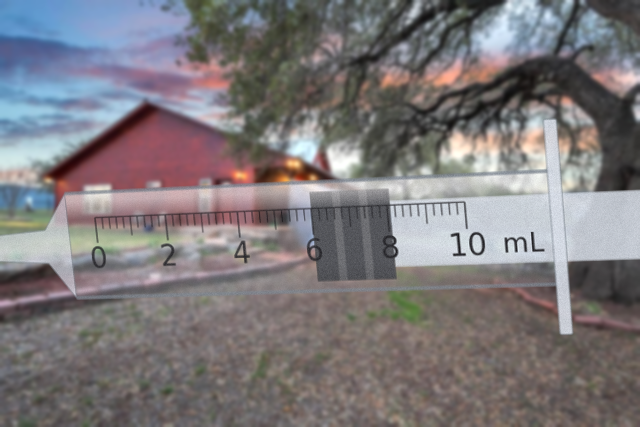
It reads 6 mL
